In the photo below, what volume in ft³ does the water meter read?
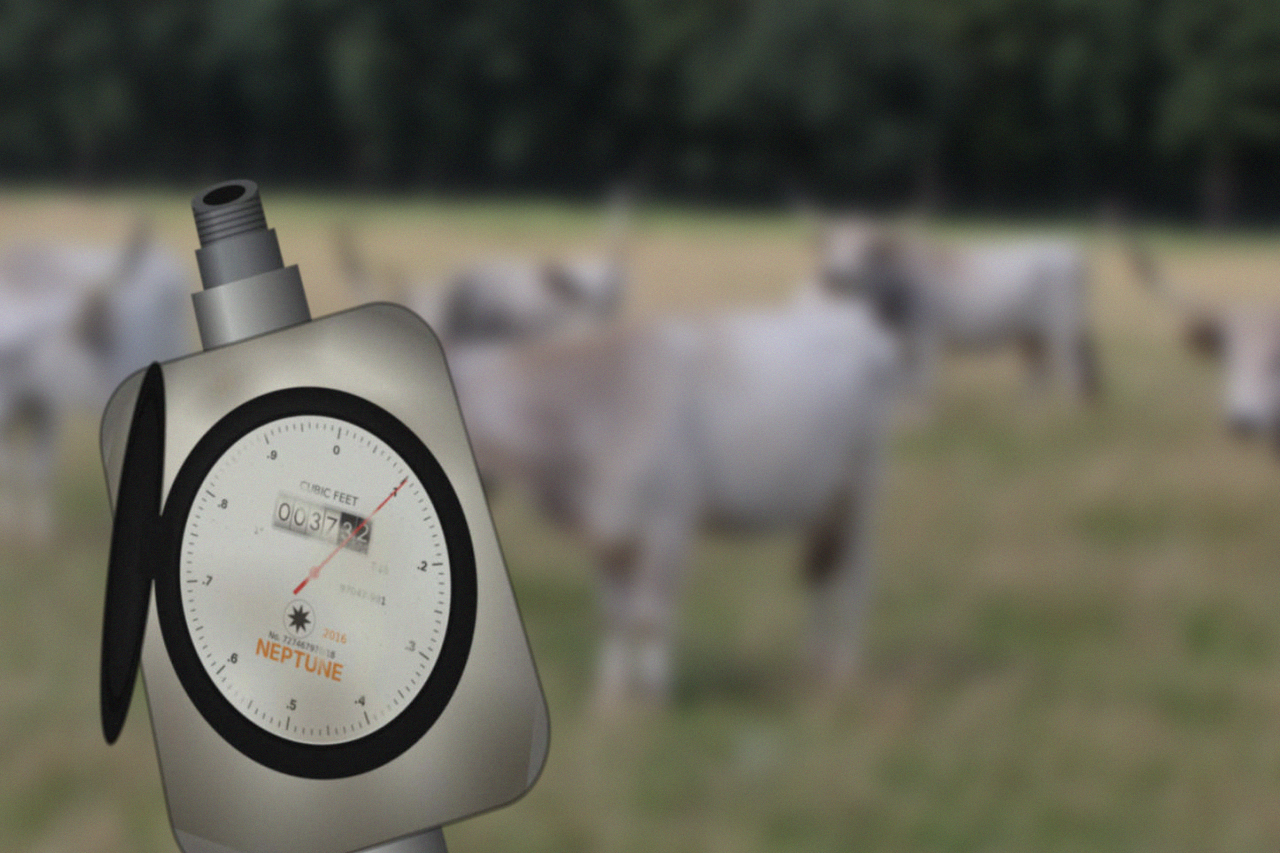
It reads 3732.10 ft³
